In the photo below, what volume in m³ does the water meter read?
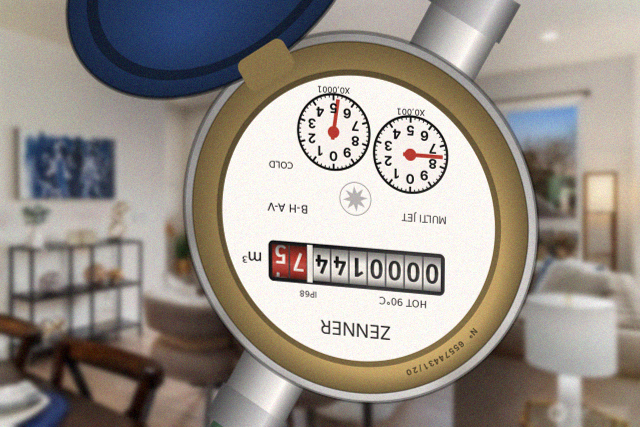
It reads 144.7475 m³
